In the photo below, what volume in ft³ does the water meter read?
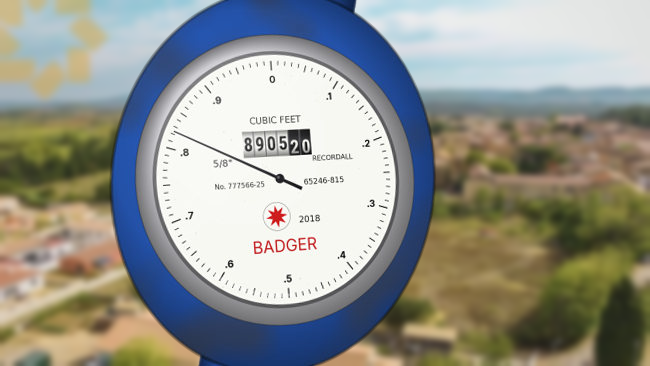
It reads 890519.82 ft³
